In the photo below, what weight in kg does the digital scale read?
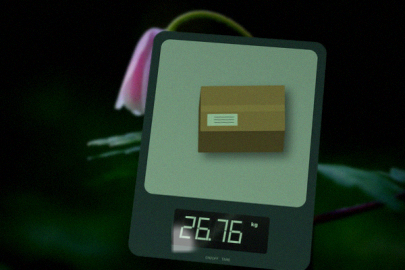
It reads 26.76 kg
